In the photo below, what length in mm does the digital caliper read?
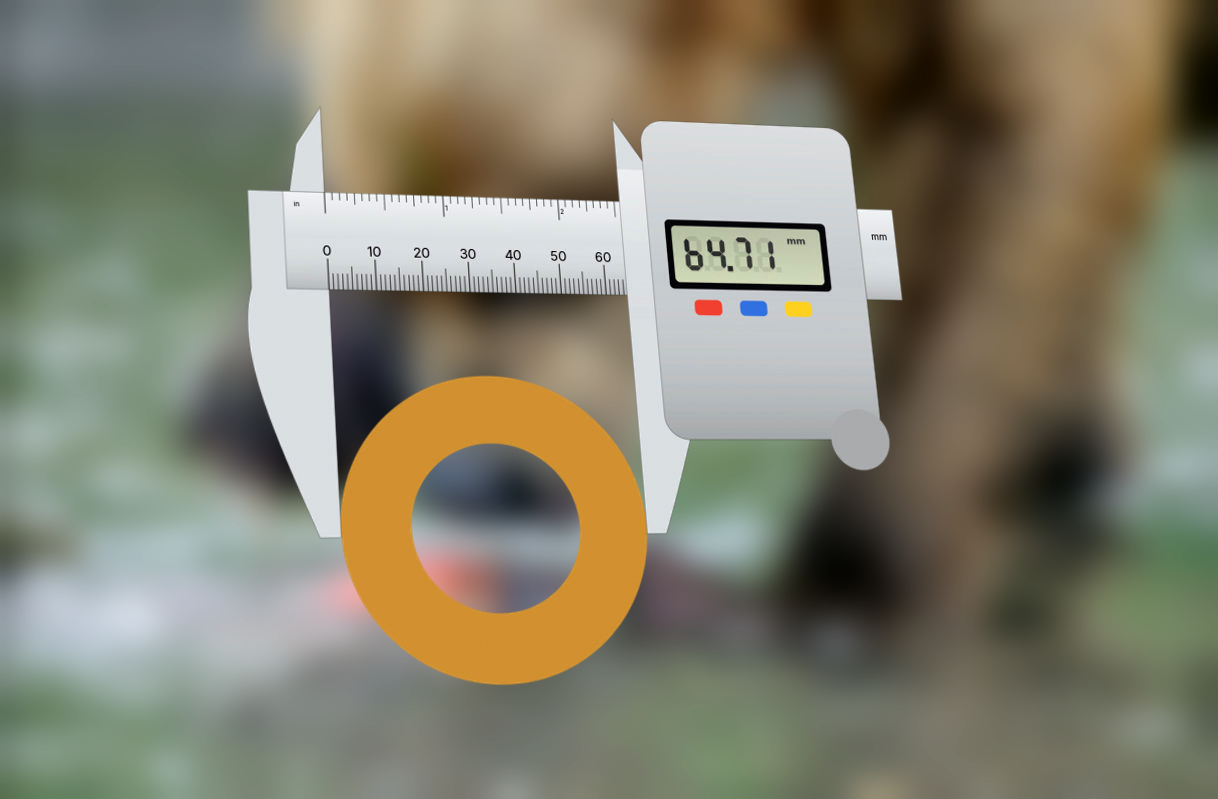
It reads 64.71 mm
